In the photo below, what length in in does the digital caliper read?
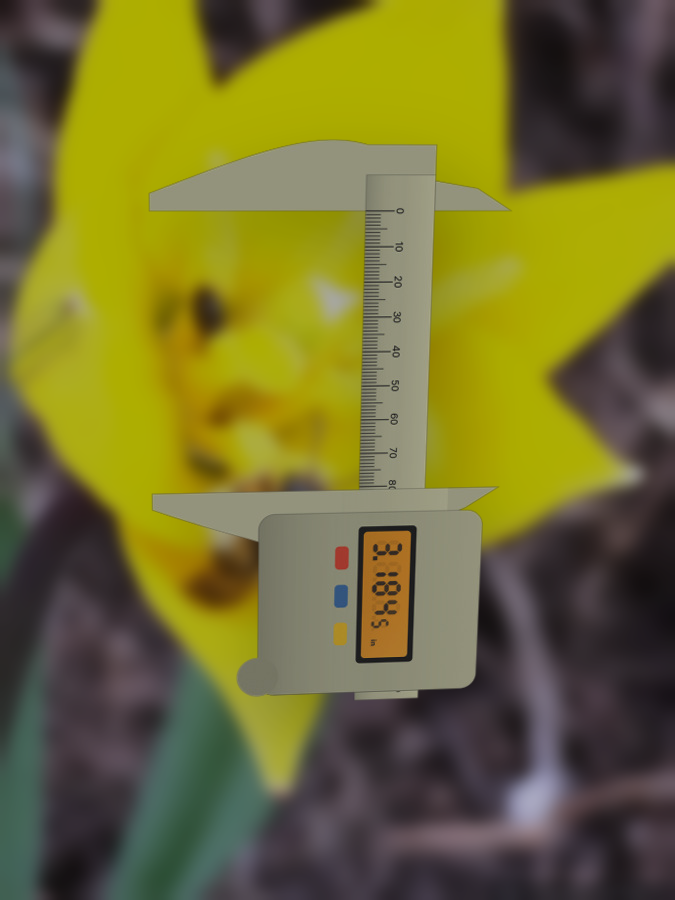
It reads 3.1845 in
